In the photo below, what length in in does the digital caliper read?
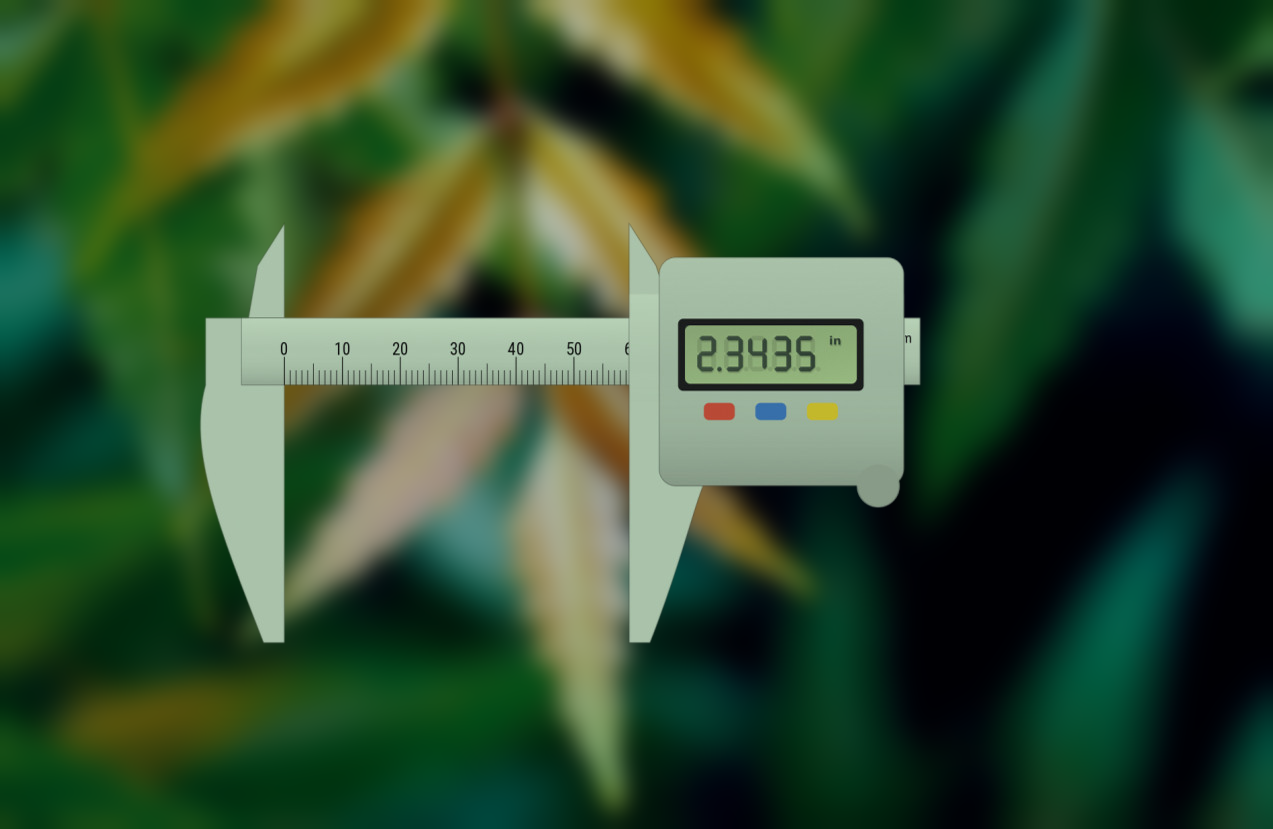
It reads 2.3435 in
